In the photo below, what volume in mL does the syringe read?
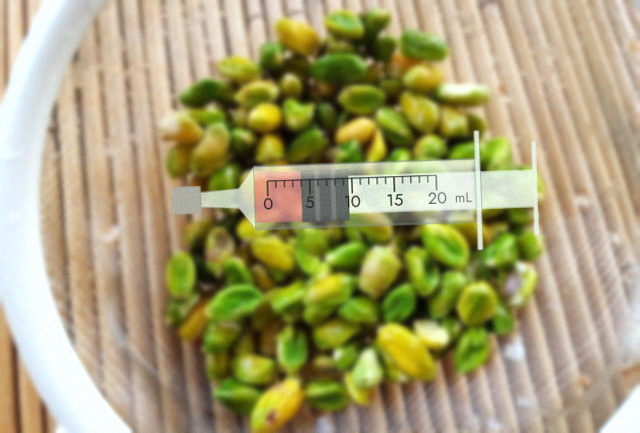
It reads 4 mL
